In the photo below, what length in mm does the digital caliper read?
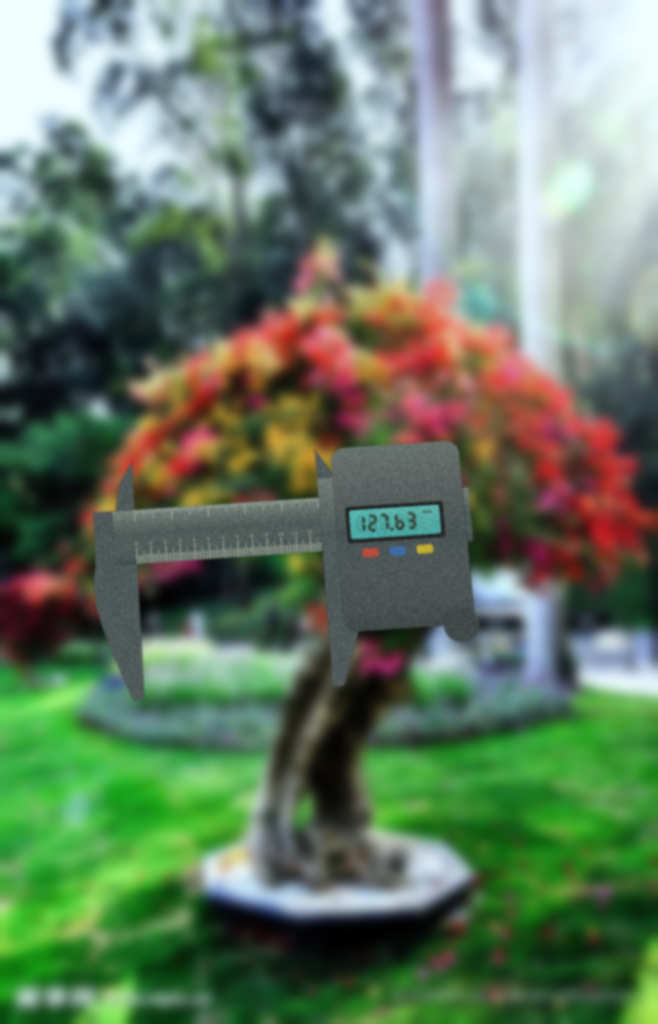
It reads 127.63 mm
